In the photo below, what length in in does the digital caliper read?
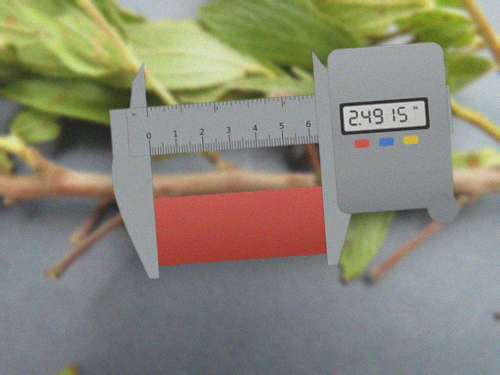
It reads 2.4915 in
